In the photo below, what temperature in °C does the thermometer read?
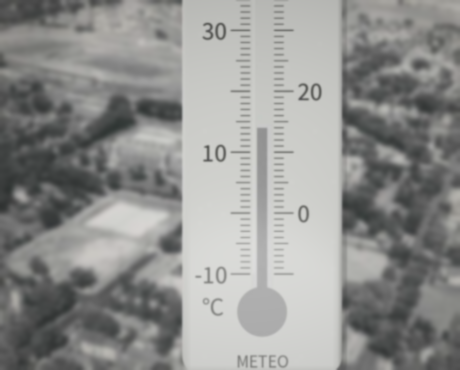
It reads 14 °C
